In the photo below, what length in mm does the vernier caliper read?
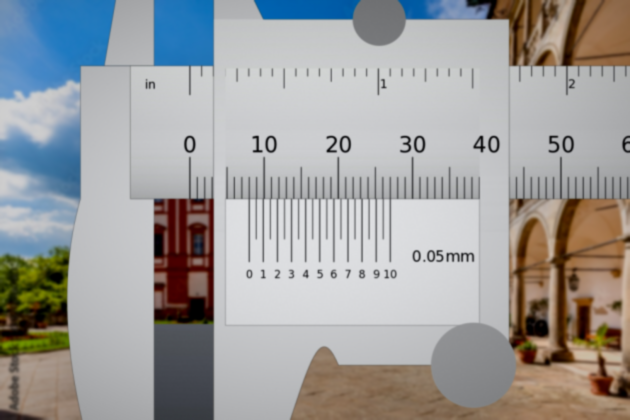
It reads 8.0 mm
